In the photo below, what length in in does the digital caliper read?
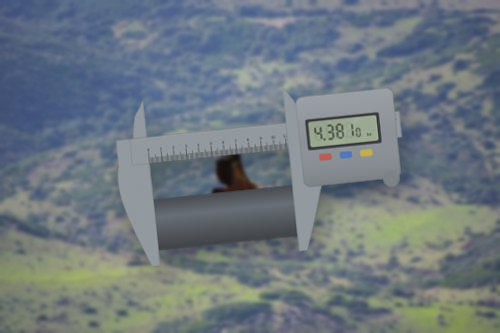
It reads 4.3810 in
